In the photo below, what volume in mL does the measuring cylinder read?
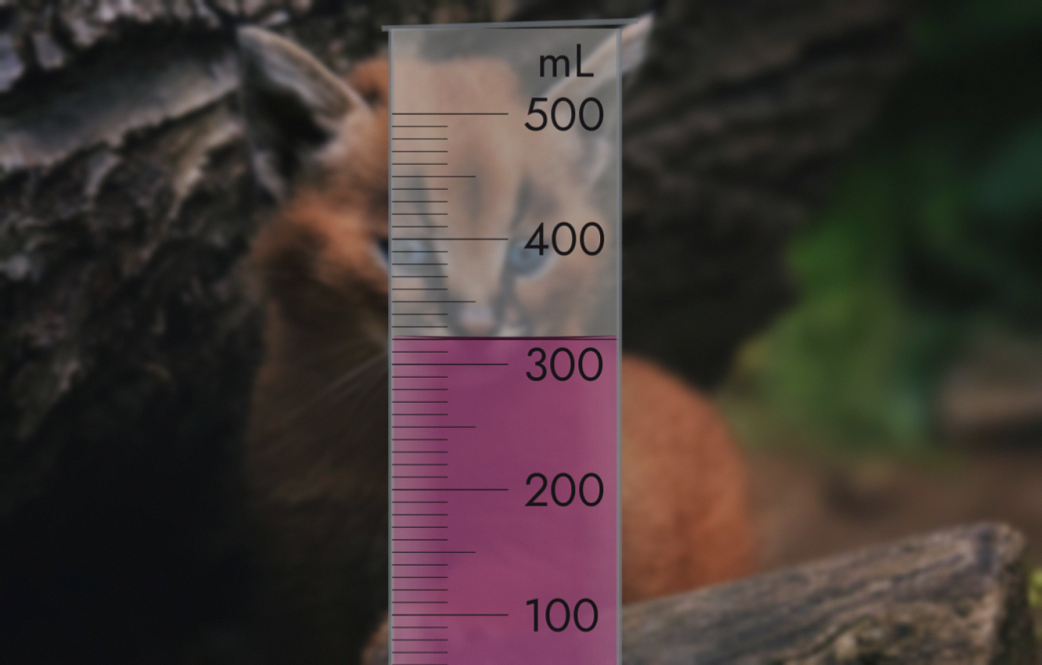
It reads 320 mL
